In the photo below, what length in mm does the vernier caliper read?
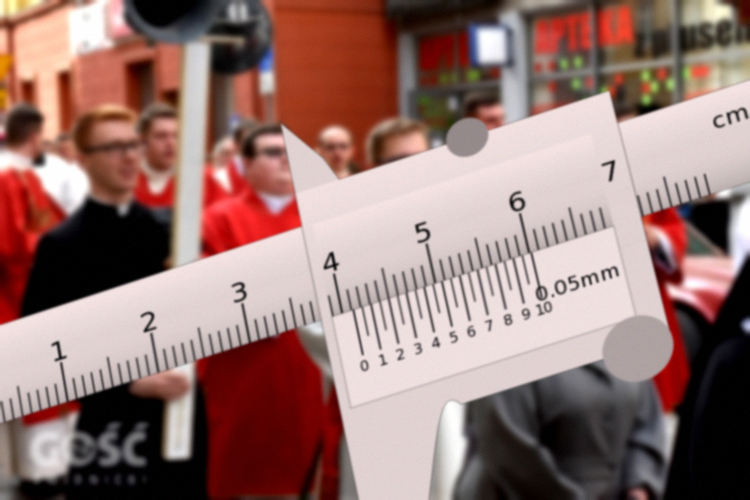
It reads 41.2 mm
